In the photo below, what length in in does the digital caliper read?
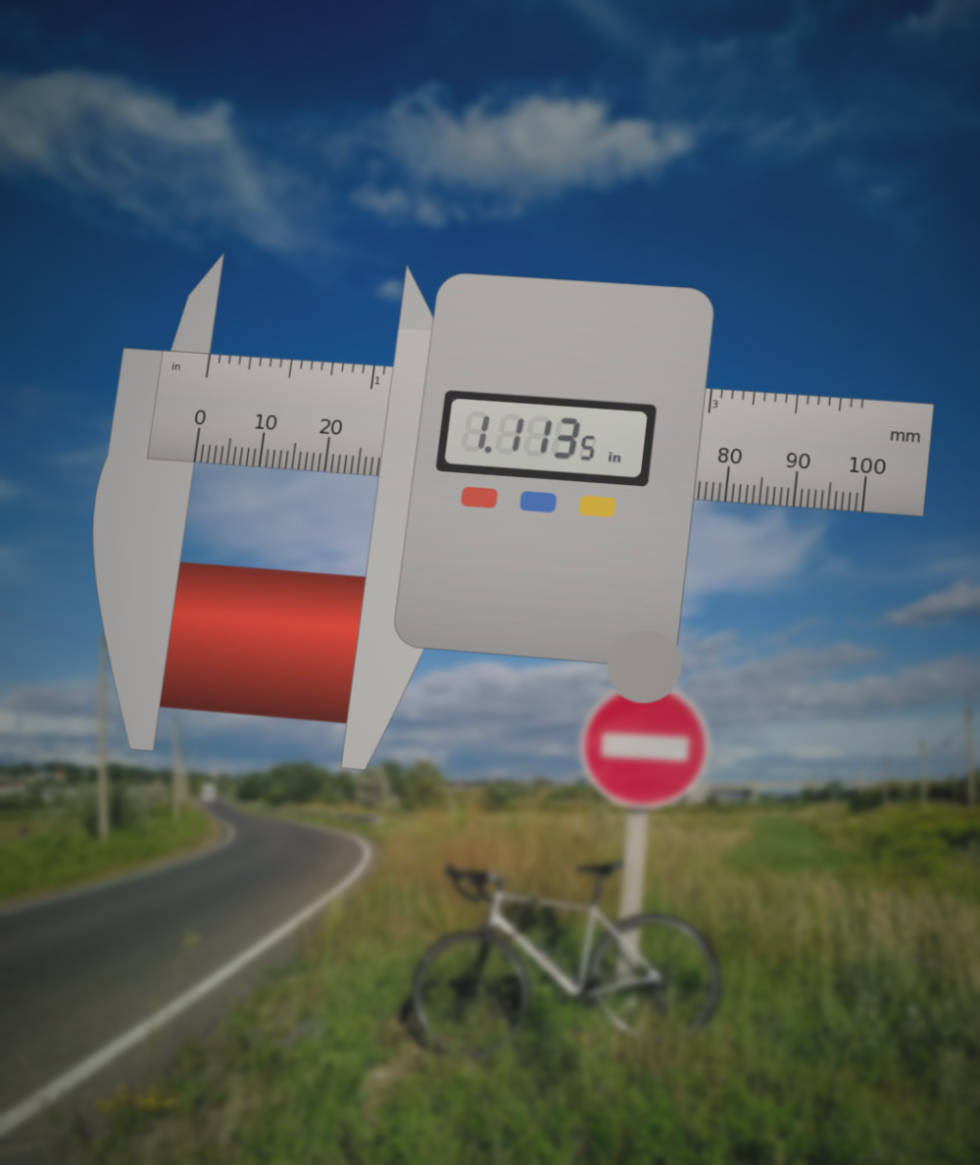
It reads 1.1135 in
